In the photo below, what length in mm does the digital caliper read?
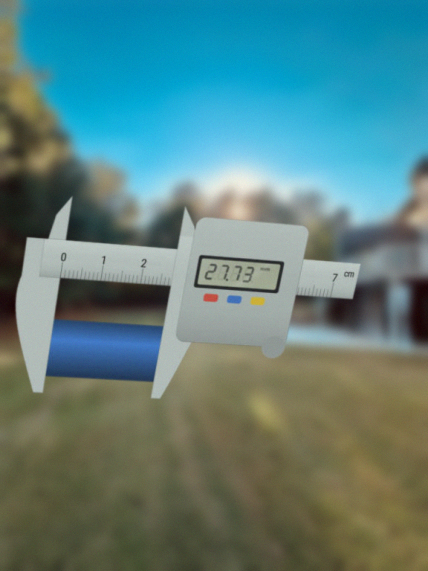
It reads 27.73 mm
